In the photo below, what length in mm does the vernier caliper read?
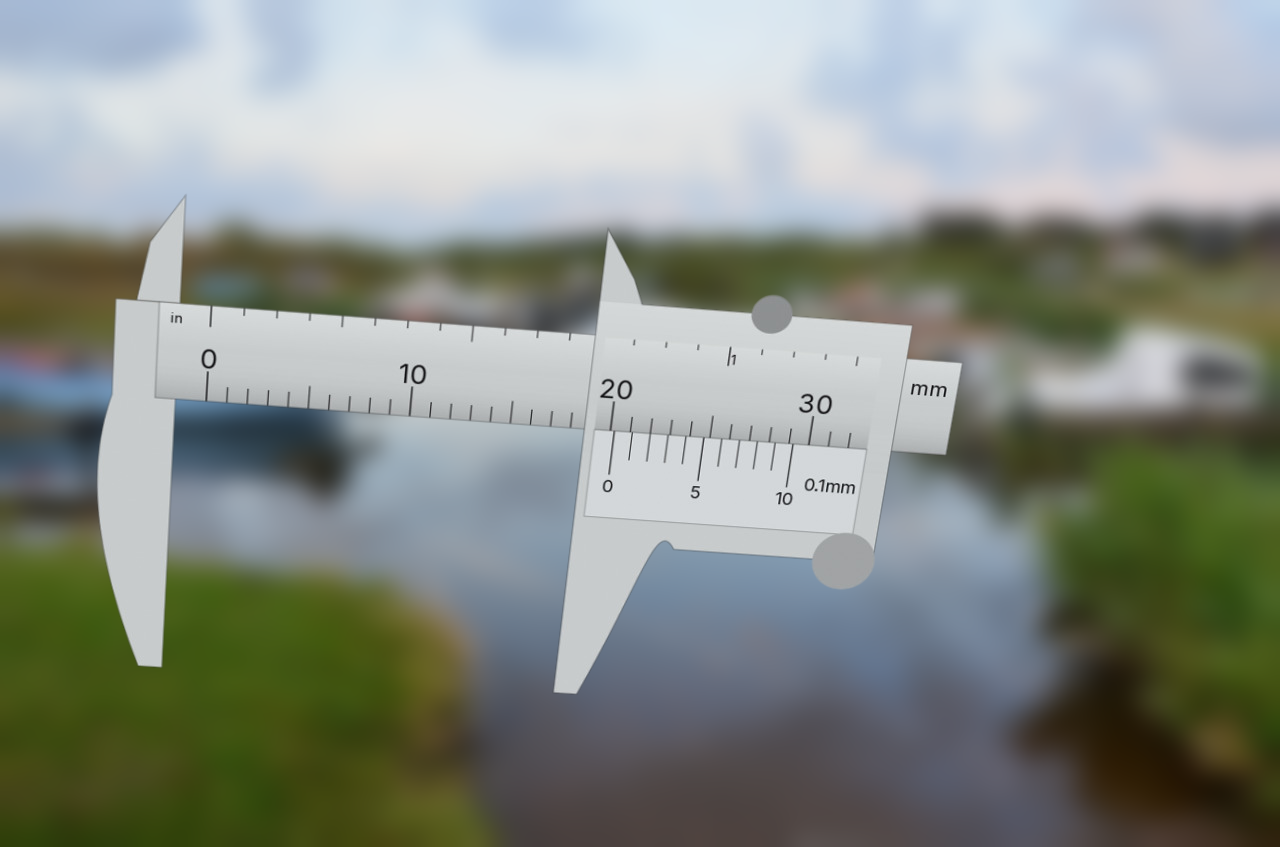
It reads 20.2 mm
